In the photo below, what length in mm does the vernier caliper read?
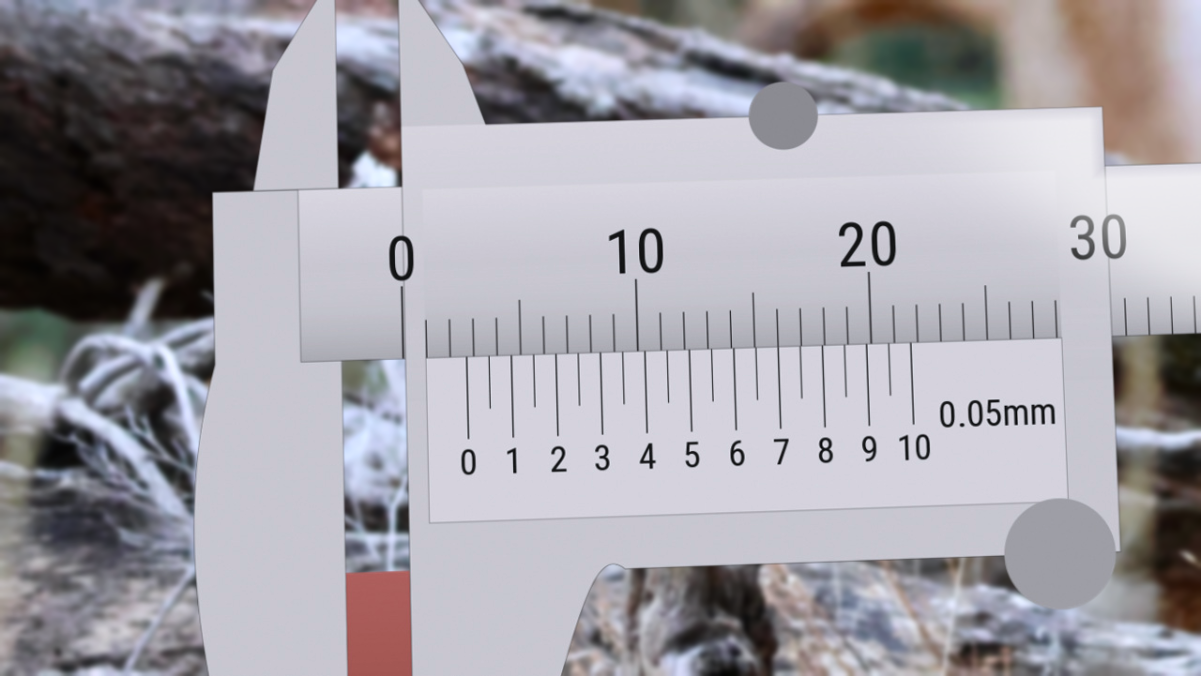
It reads 2.70 mm
